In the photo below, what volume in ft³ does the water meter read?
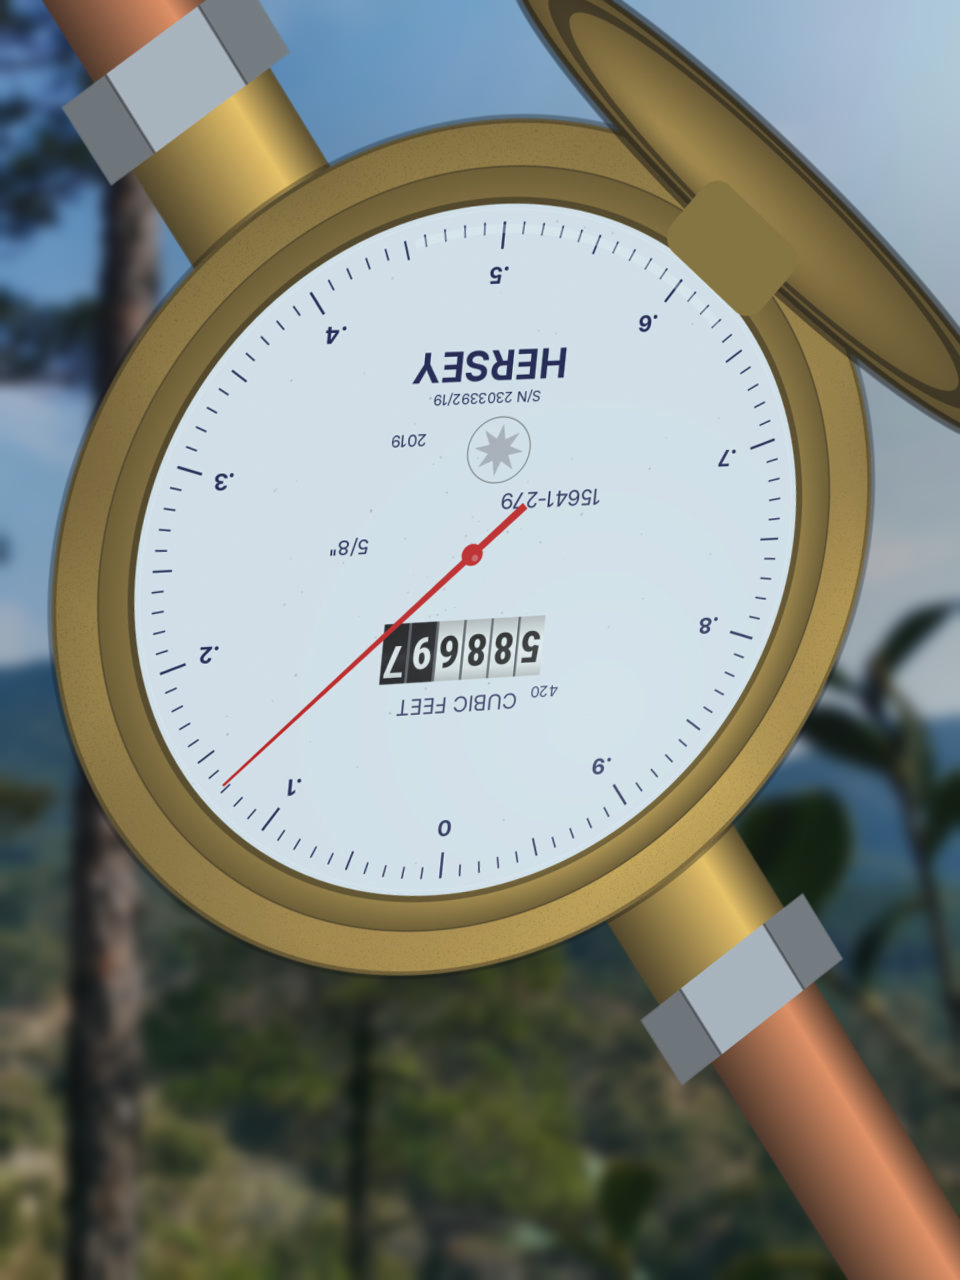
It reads 588697.13 ft³
